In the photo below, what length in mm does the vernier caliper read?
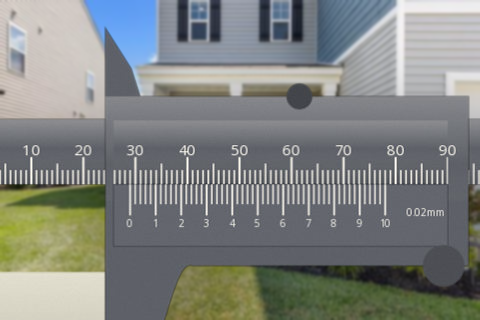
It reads 29.0 mm
